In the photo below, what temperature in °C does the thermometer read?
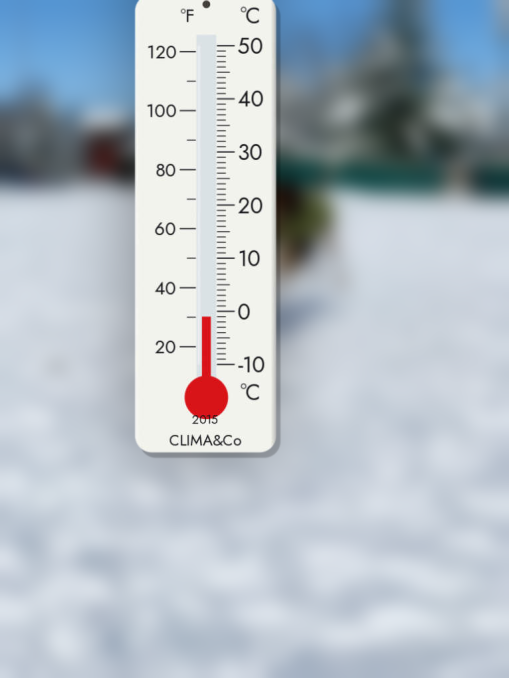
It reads -1 °C
